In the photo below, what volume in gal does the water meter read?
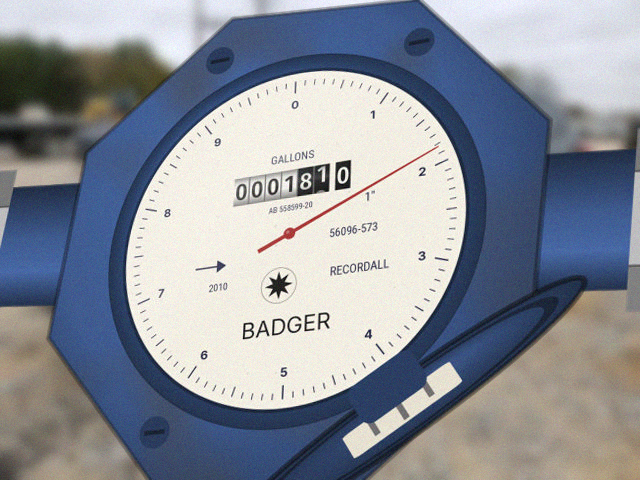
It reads 1811.8 gal
